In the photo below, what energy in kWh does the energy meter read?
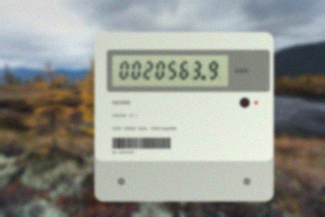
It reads 20563.9 kWh
